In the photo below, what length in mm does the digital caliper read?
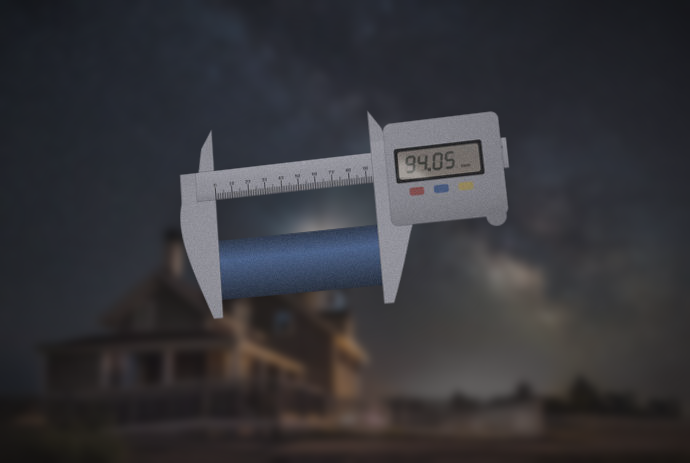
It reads 94.05 mm
